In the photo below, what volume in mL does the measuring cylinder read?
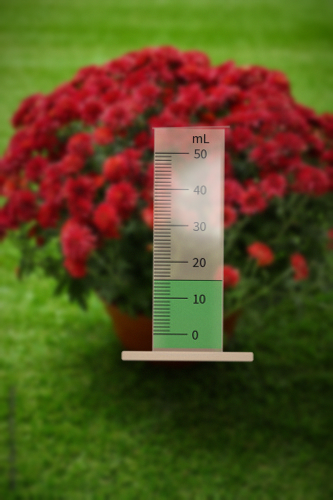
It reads 15 mL
